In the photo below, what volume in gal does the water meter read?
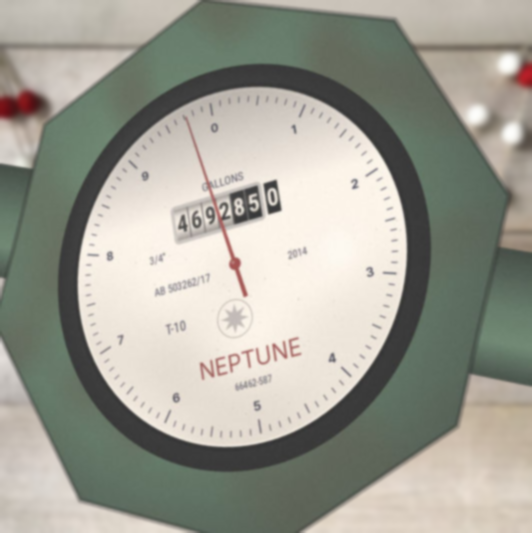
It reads 4692849.7 gal
